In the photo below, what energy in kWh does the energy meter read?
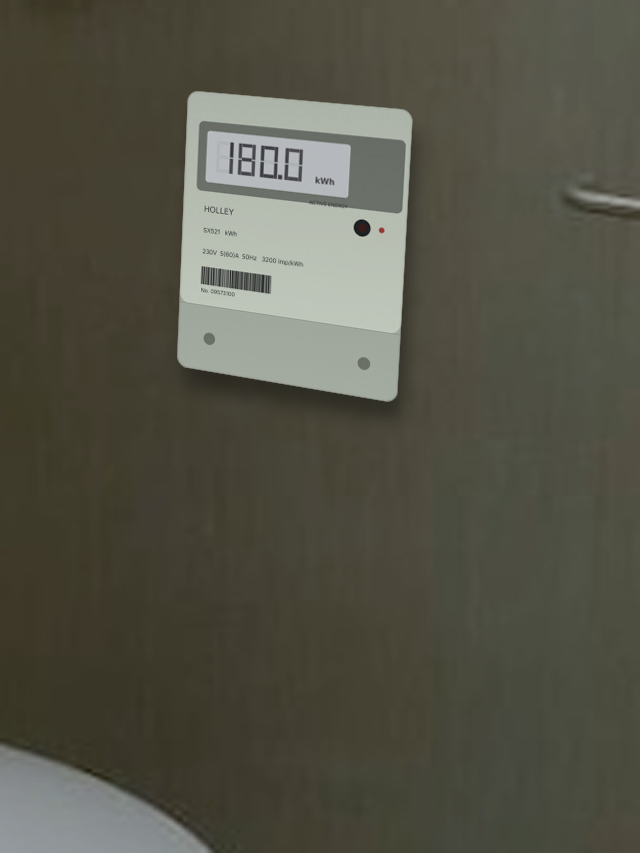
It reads 180.0 kWh
